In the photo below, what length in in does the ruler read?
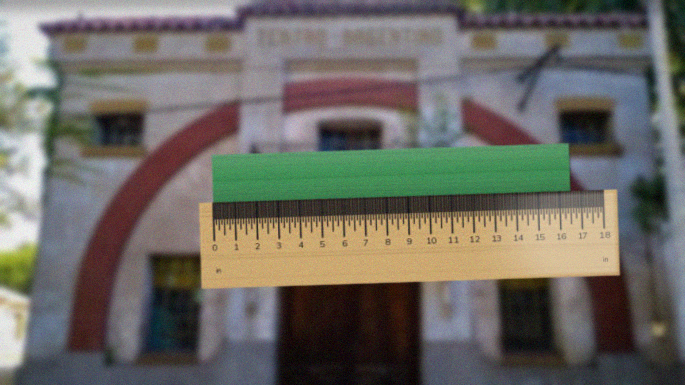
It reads 16.5 in
